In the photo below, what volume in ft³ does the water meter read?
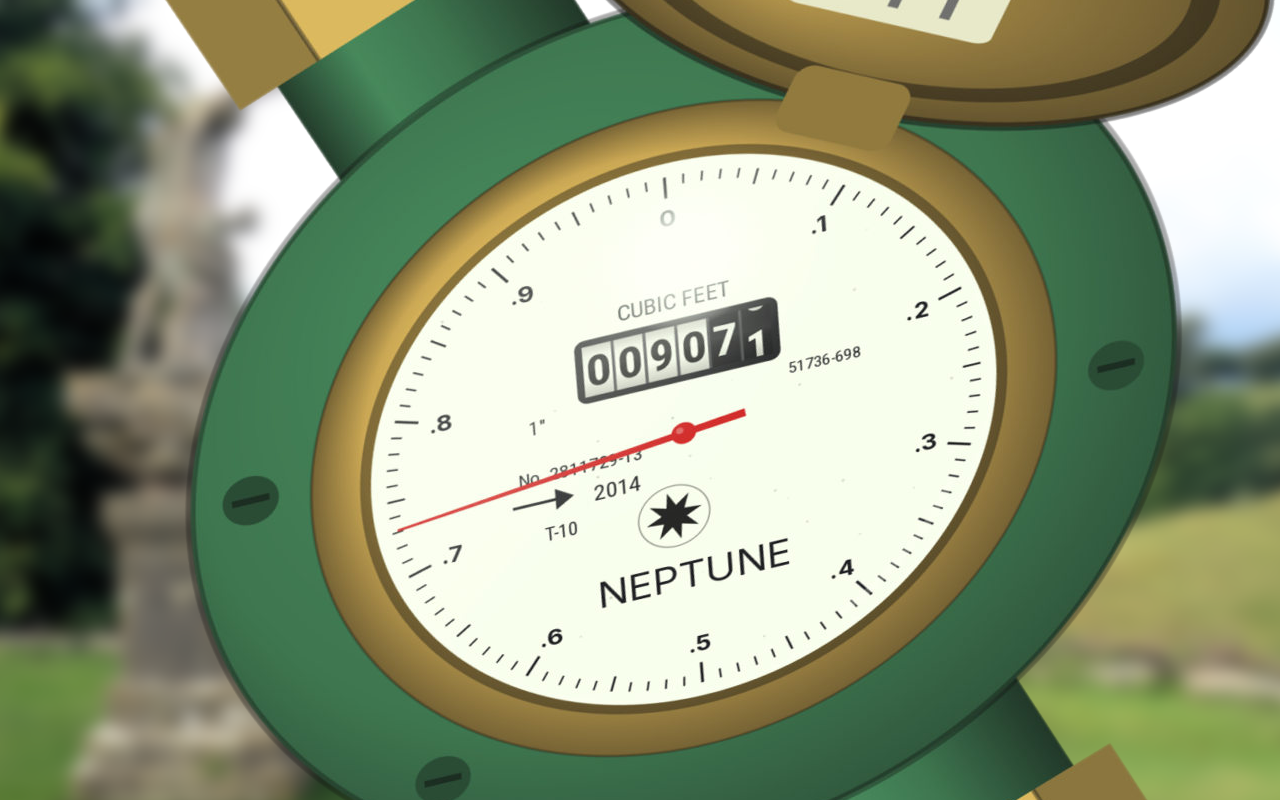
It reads 9070.73 ft³
